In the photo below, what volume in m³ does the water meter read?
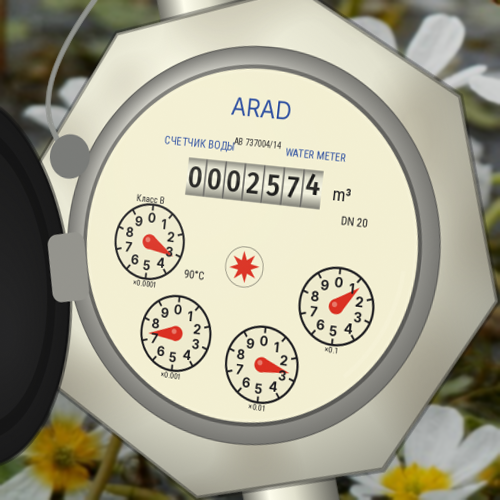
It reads 2574.1273 m³
